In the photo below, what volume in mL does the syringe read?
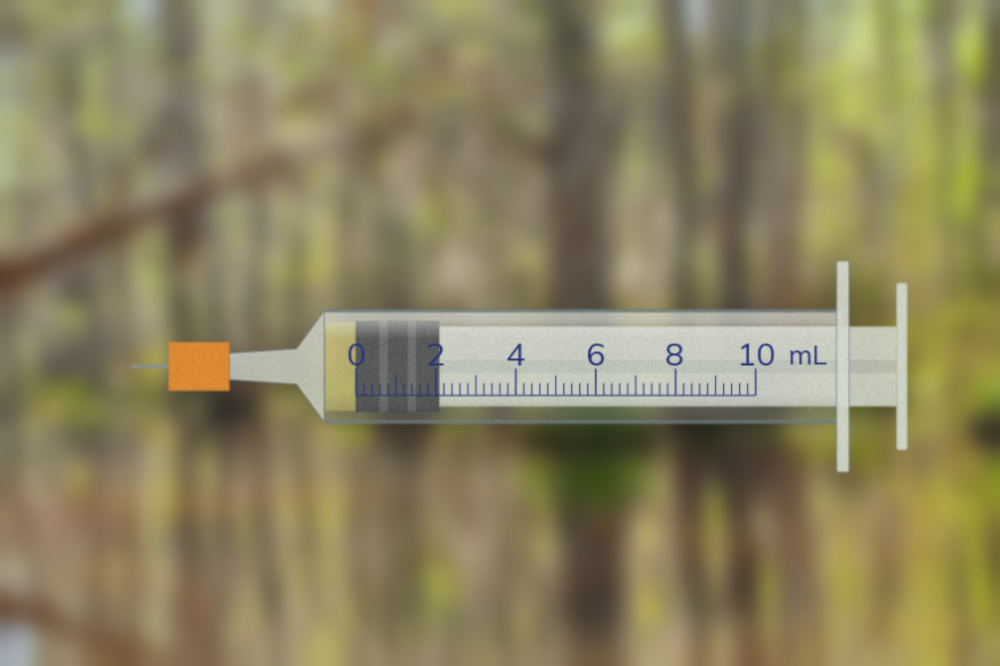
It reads 0 mL
